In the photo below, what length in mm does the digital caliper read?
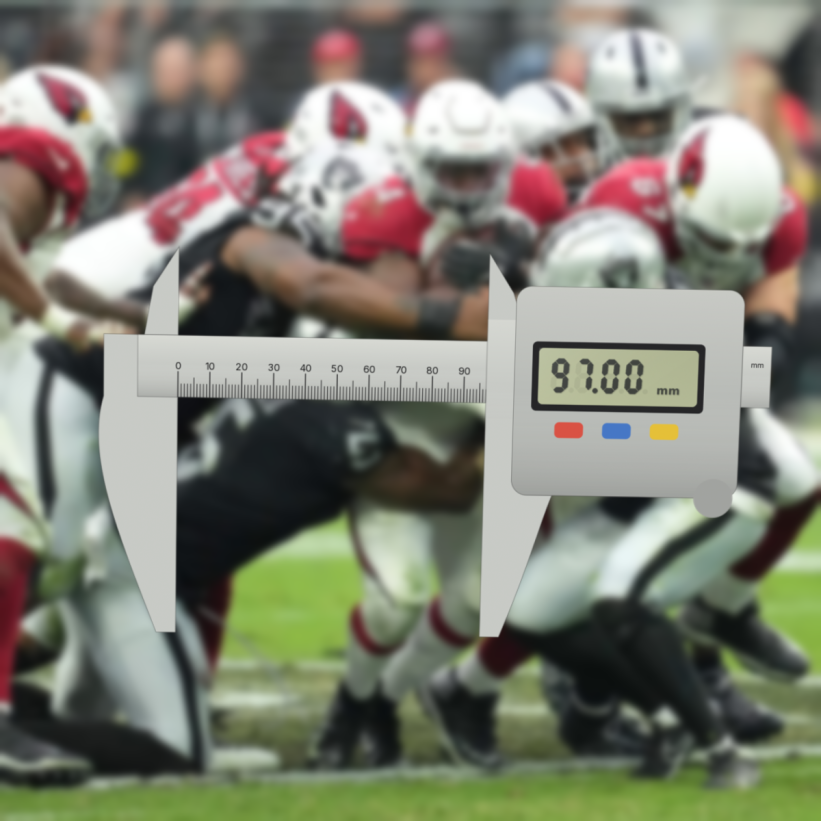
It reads 97.00 mm
